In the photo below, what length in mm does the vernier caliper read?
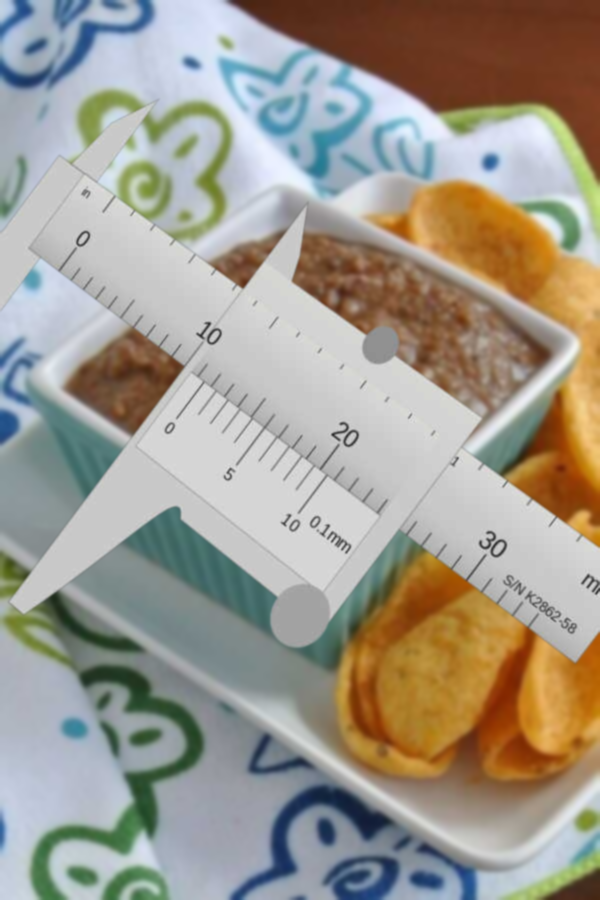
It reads 11.5 mm
